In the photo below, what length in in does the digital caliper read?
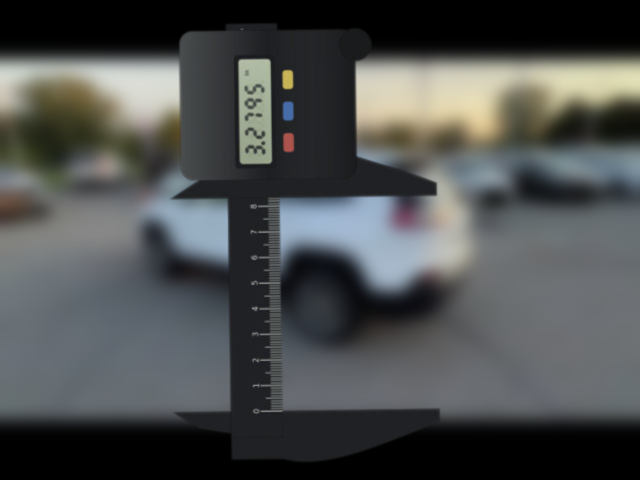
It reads 3.2795 in
